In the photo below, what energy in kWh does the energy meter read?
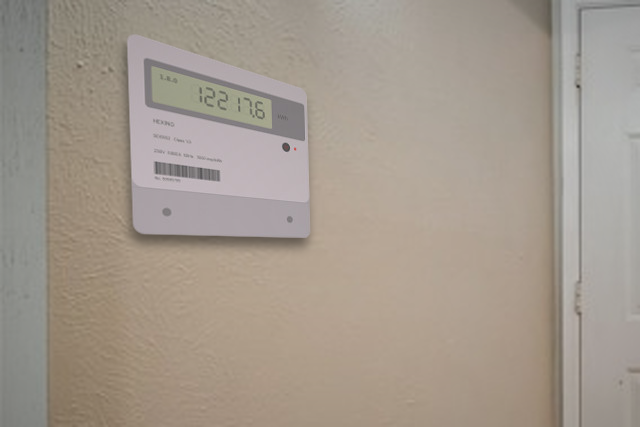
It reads 12217.6 kWh
